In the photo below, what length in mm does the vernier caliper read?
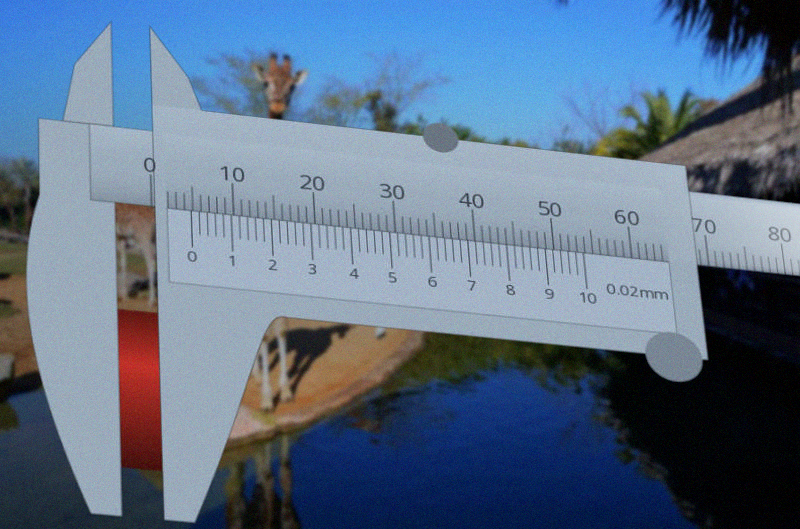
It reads 4.8 mm
